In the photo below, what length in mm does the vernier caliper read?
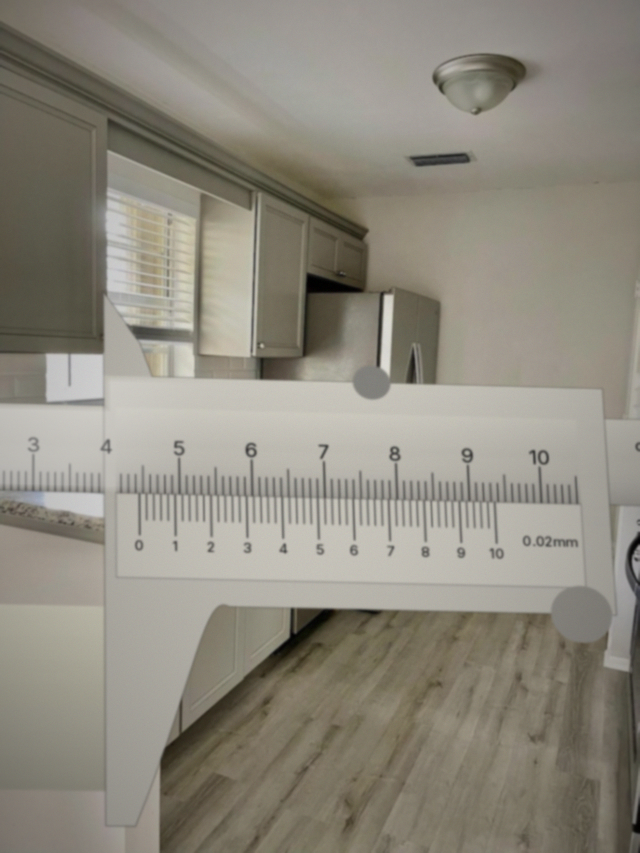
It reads 44.5 mm
